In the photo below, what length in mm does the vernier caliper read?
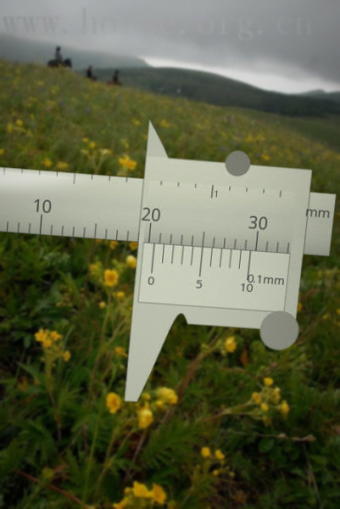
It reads 20.5 mm
